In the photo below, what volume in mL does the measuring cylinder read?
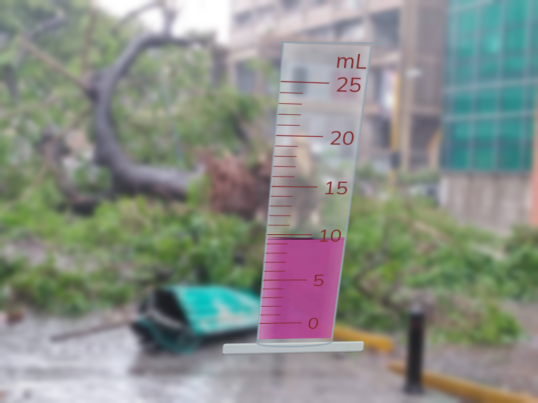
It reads 9.5 mL
